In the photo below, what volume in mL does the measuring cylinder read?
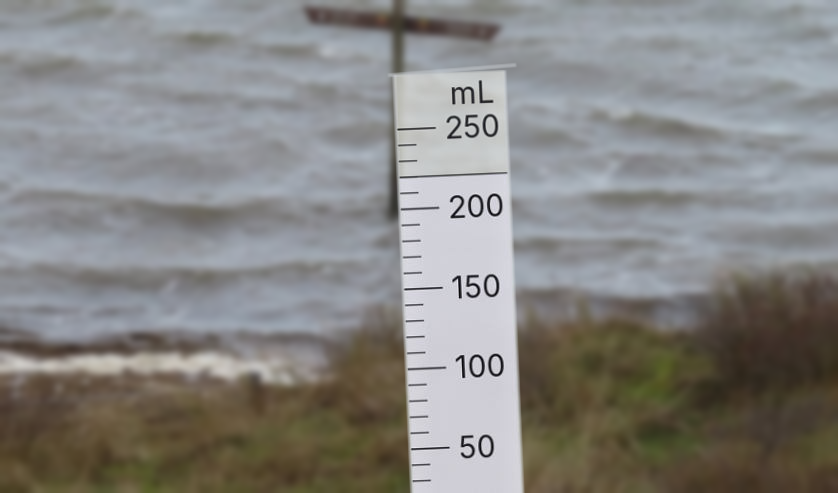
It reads 220 mL
